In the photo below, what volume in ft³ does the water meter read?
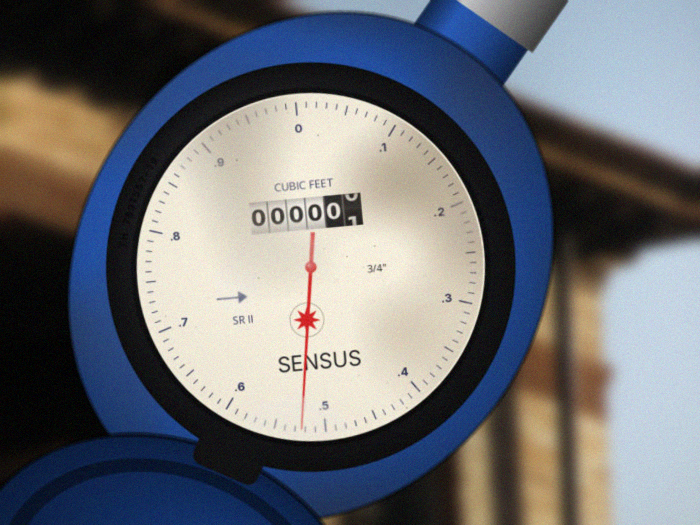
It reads 0.52 ft³
